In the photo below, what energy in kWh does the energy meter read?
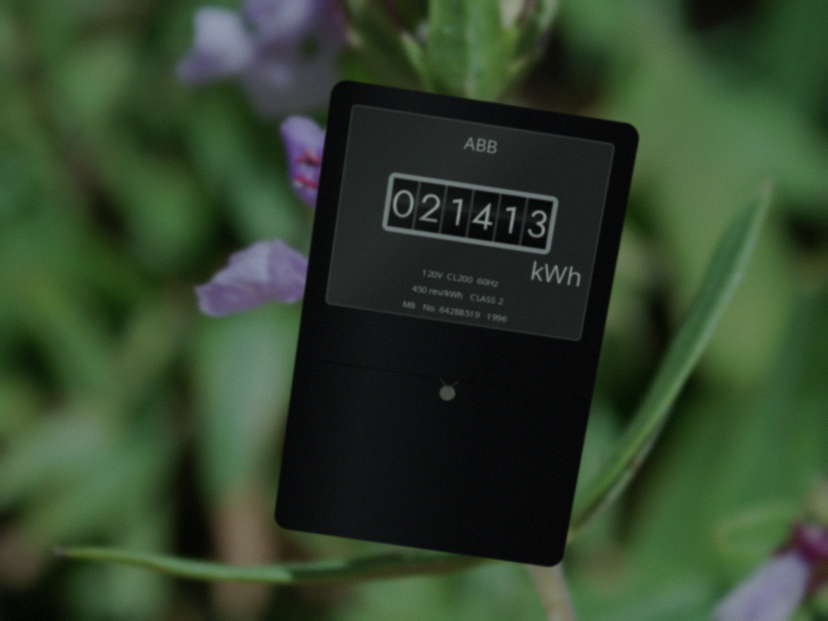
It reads 21413 kWh
